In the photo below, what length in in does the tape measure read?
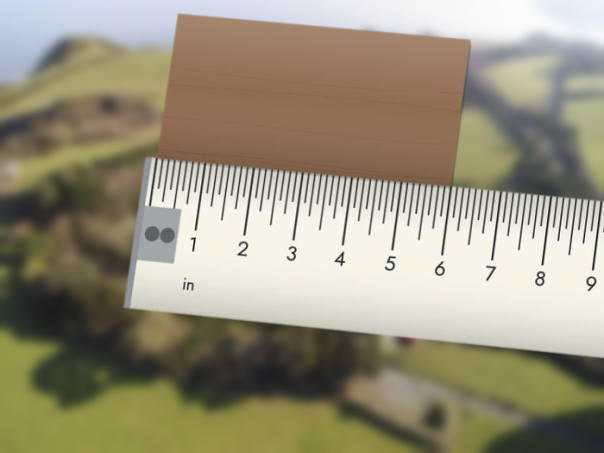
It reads 6 in
